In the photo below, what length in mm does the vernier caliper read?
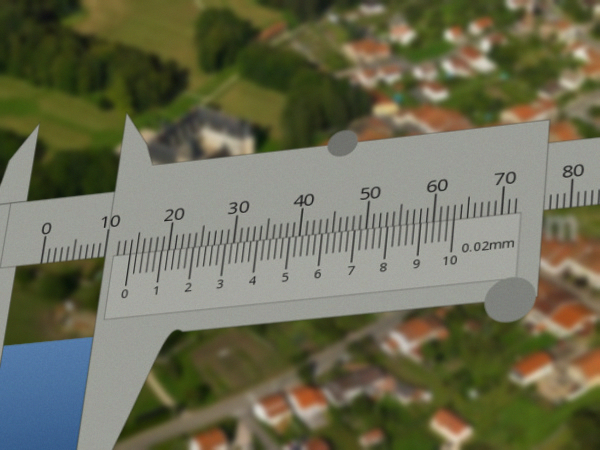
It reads 14.0 mm
